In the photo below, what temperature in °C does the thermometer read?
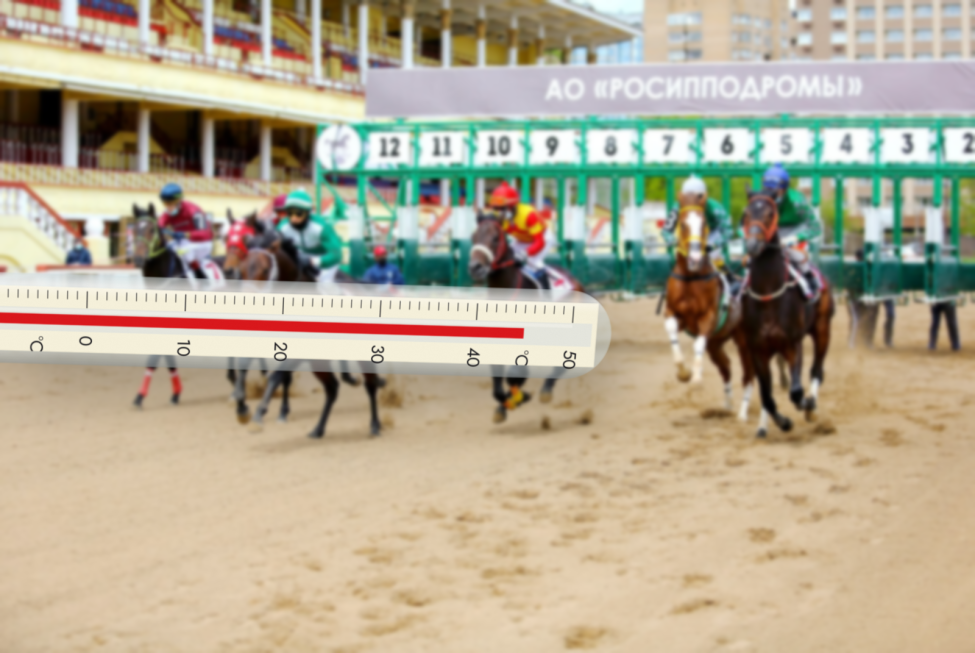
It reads 45 °C
